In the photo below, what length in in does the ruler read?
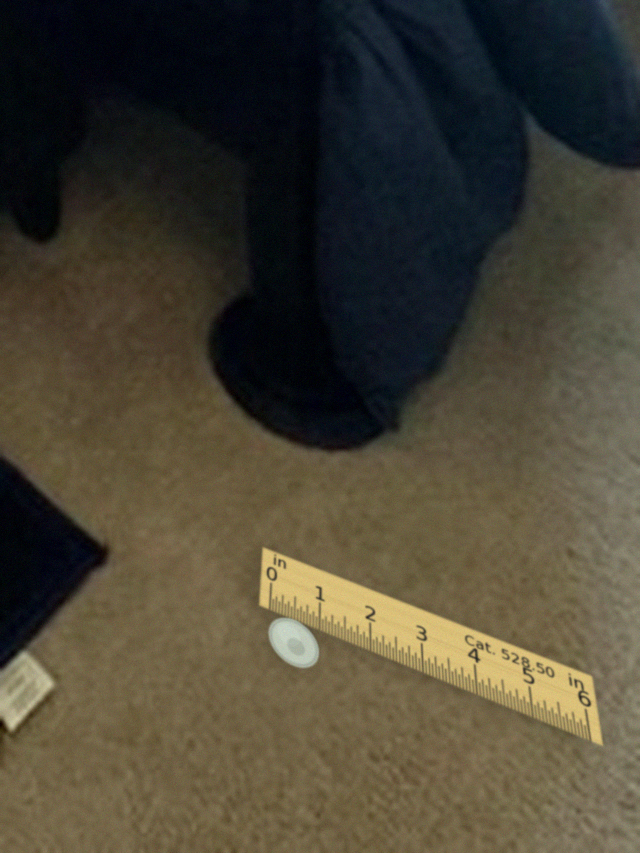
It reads 1 in
